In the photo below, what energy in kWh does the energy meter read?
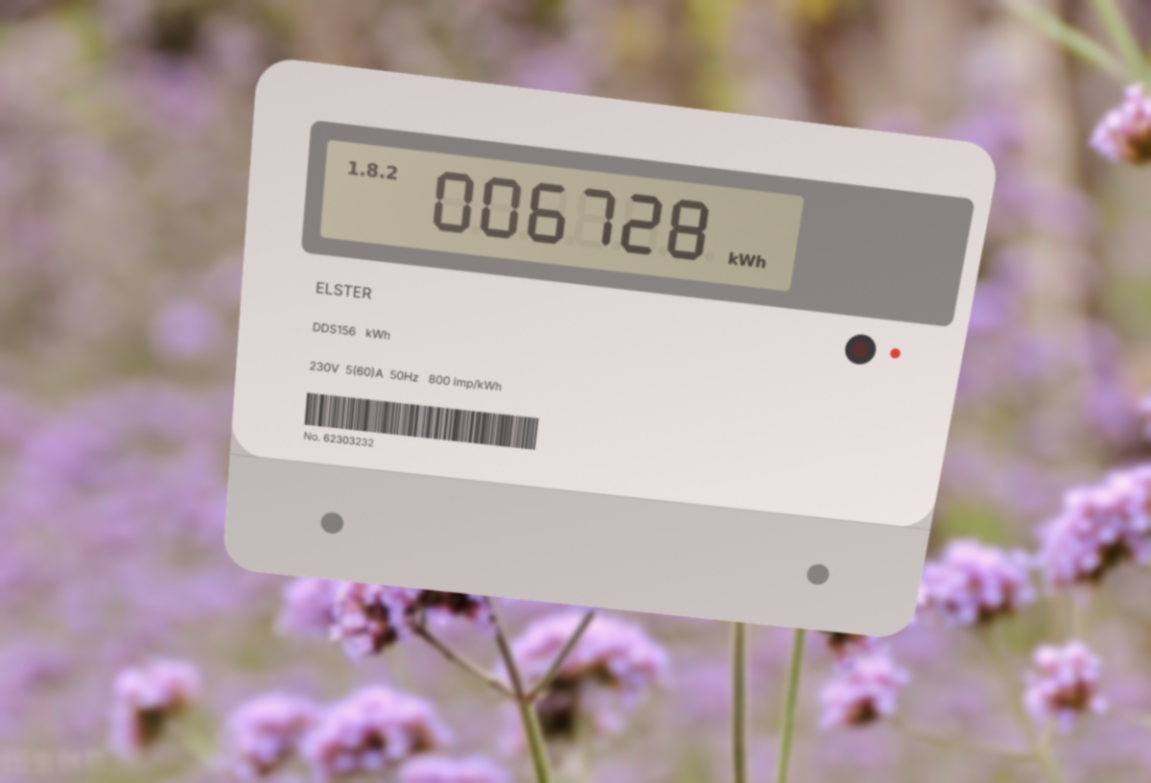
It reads 6728 kWh
